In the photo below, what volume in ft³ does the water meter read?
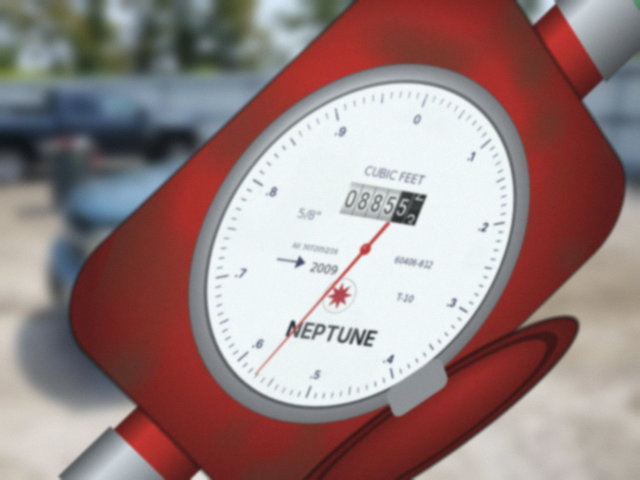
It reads 88552.57 ft³
